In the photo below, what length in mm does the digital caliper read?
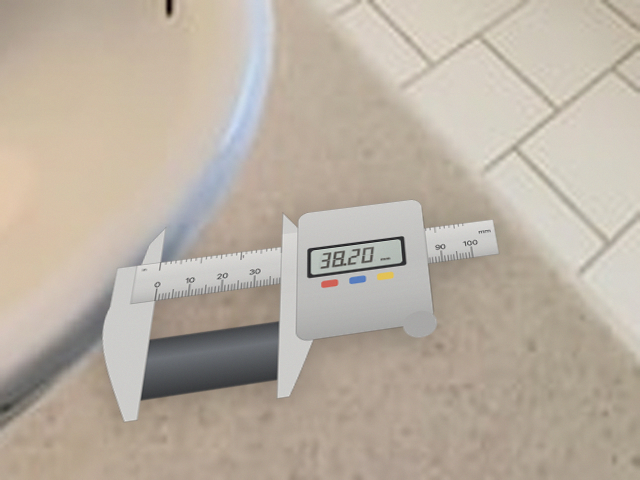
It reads 38.20 mm
